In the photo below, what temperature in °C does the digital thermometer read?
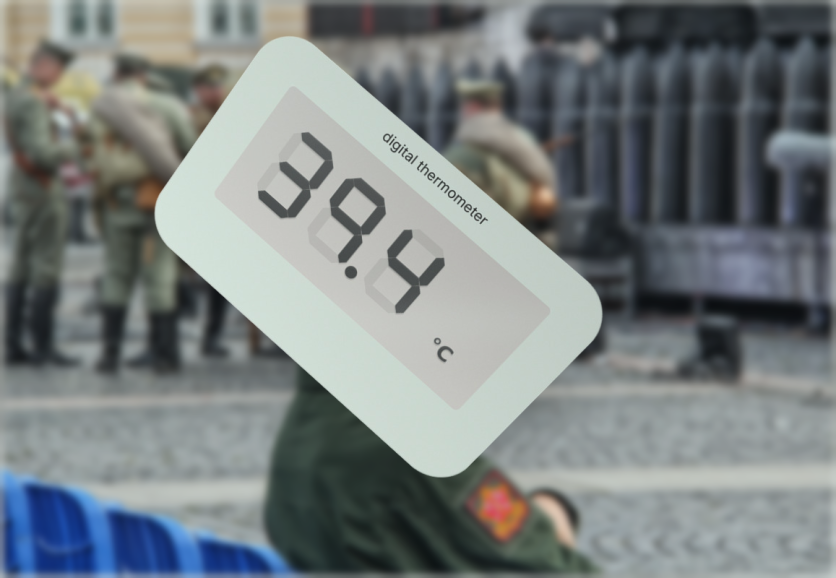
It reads 39.4 °C
